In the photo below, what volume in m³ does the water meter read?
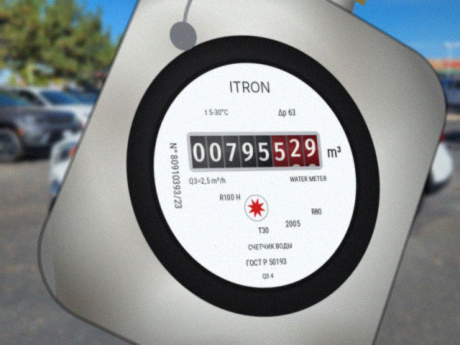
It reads 795.529 m³
